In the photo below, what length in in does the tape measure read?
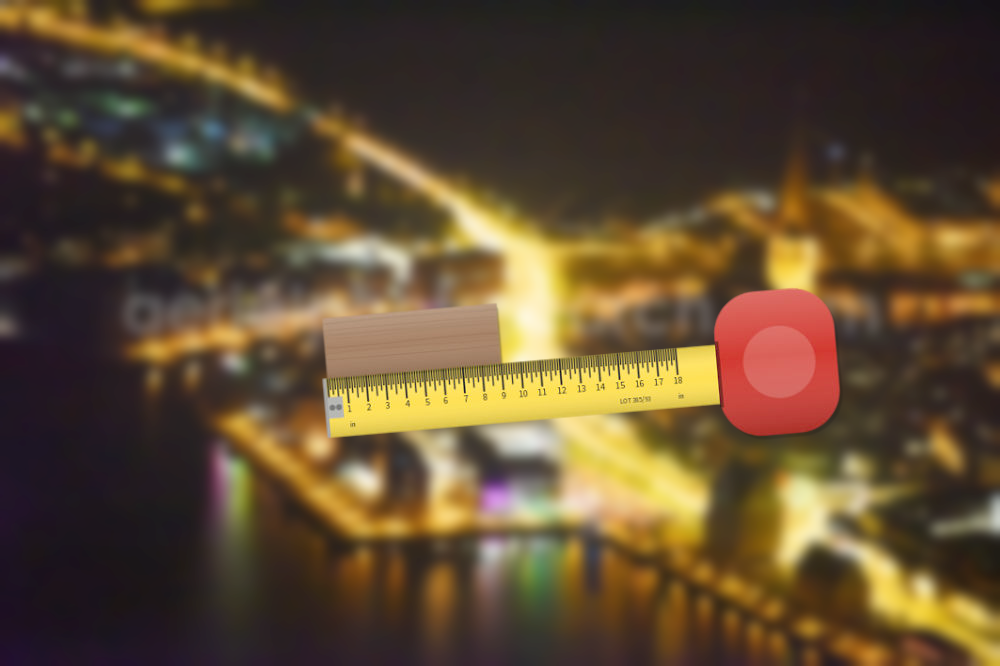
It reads 9 in
